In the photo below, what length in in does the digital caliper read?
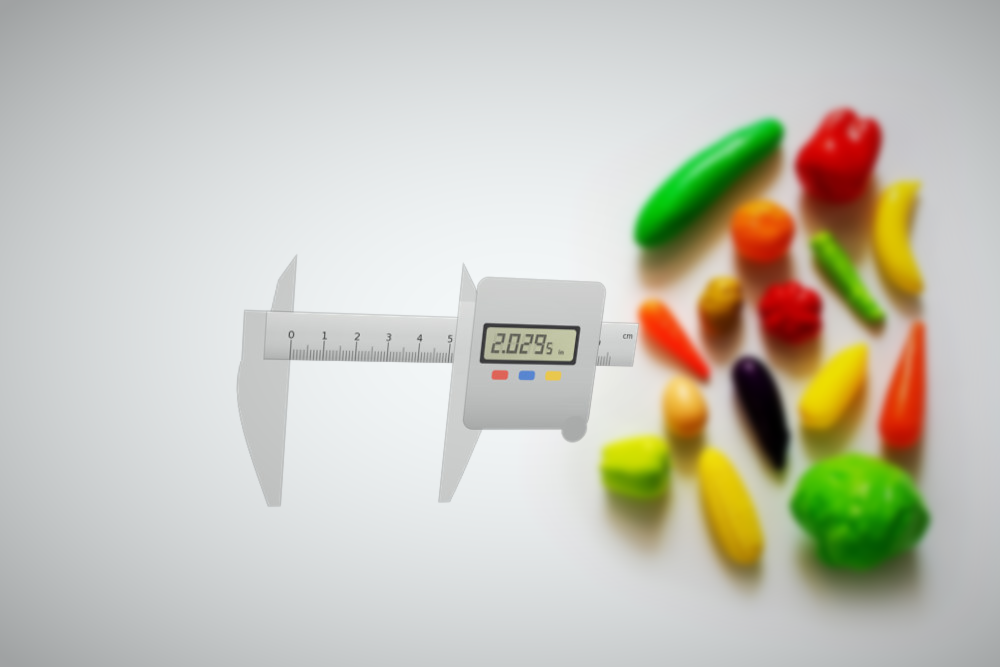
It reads 2.0295 in
